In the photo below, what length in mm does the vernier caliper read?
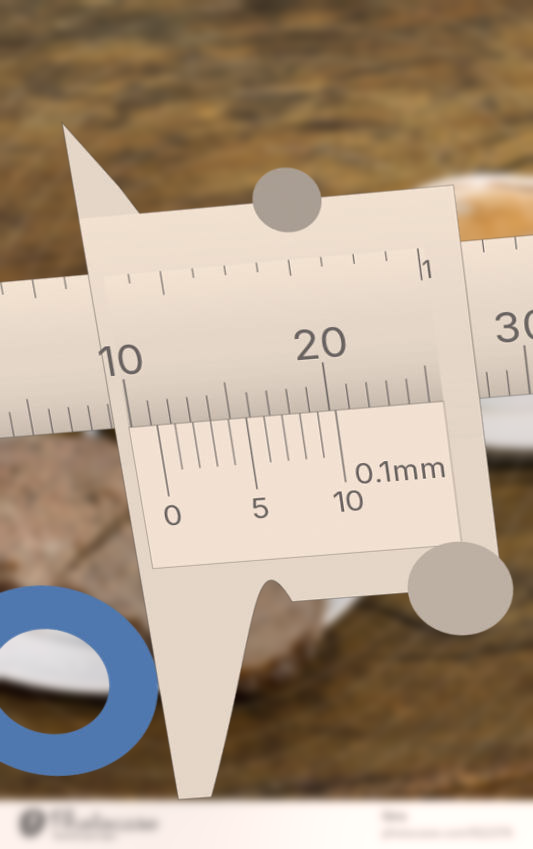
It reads 11.3 mm
